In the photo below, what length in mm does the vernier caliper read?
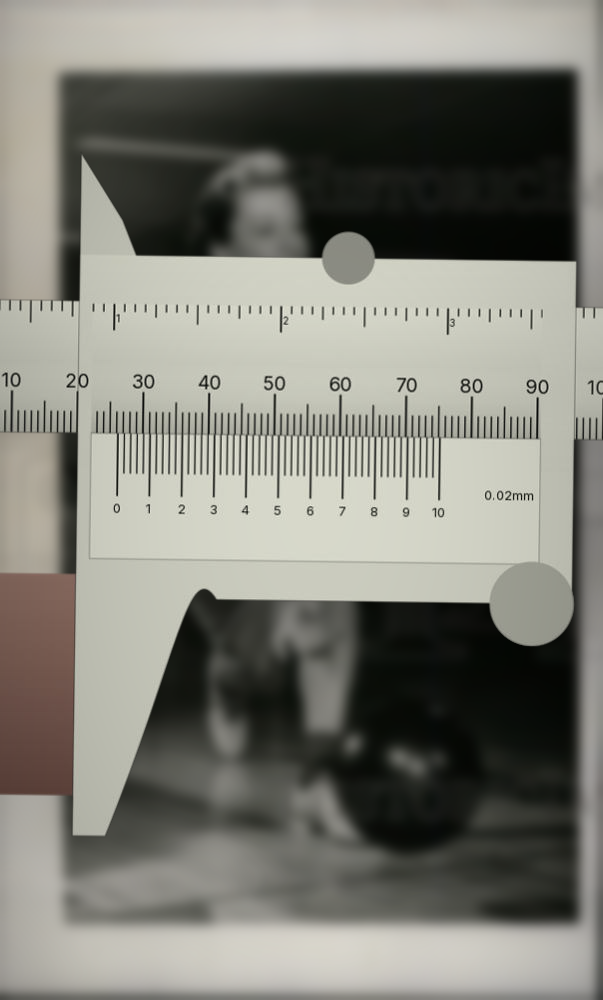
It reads 26.2 mm
